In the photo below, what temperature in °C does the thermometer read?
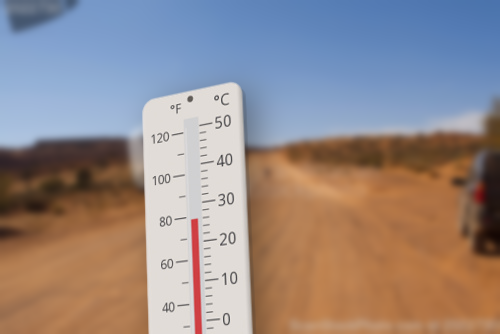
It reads 26 °C
